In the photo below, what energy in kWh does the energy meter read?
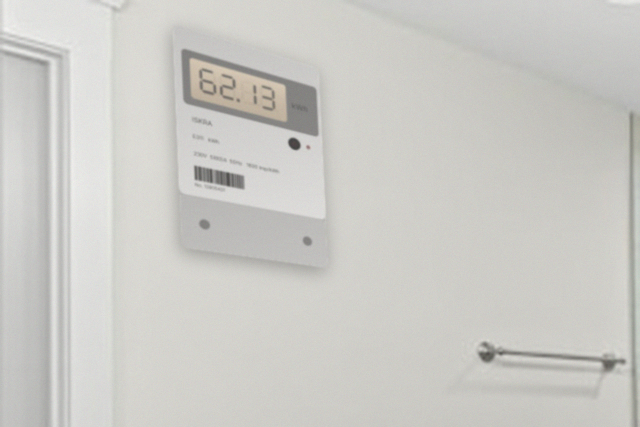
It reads 62.13 kWh
